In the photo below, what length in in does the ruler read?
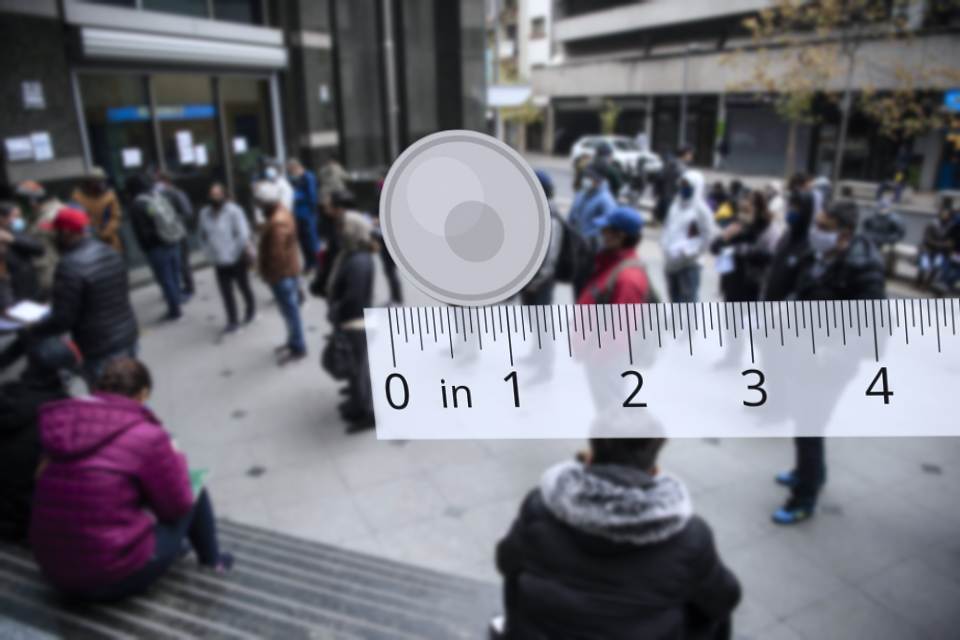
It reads 1.4375 in
